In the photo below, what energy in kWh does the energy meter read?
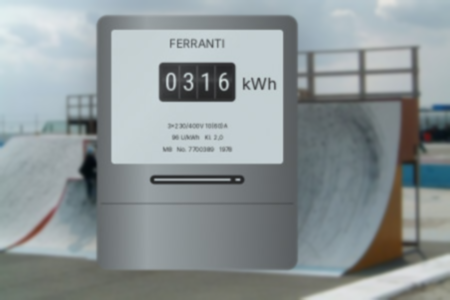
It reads 316 kWh
